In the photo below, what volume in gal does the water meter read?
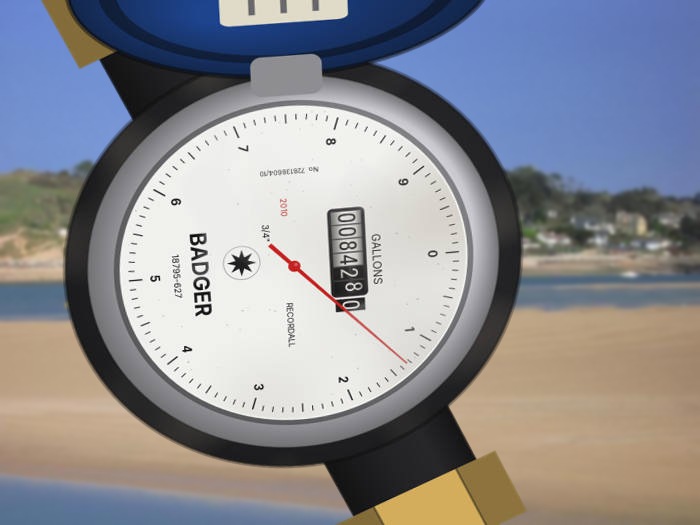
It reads 84281.3 gal
